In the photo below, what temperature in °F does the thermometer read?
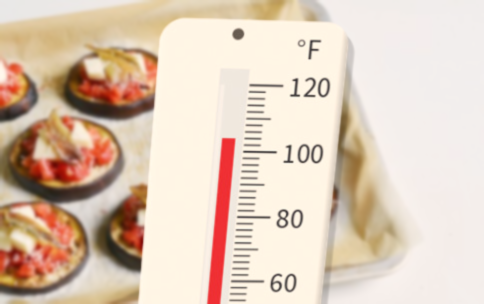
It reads 104 °F
